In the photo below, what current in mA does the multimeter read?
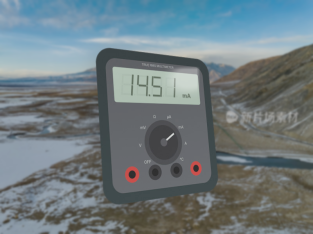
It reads 14.51 mA
